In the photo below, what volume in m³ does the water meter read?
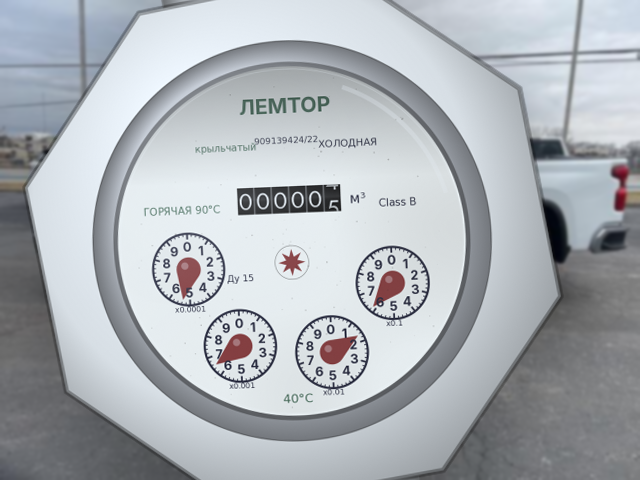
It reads 4.6165 m³
